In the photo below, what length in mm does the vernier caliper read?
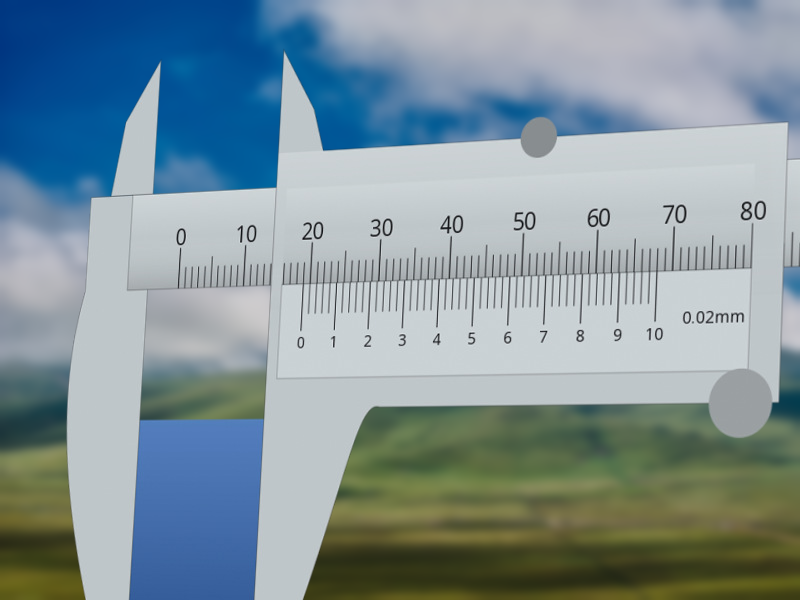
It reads 19.0 mm
